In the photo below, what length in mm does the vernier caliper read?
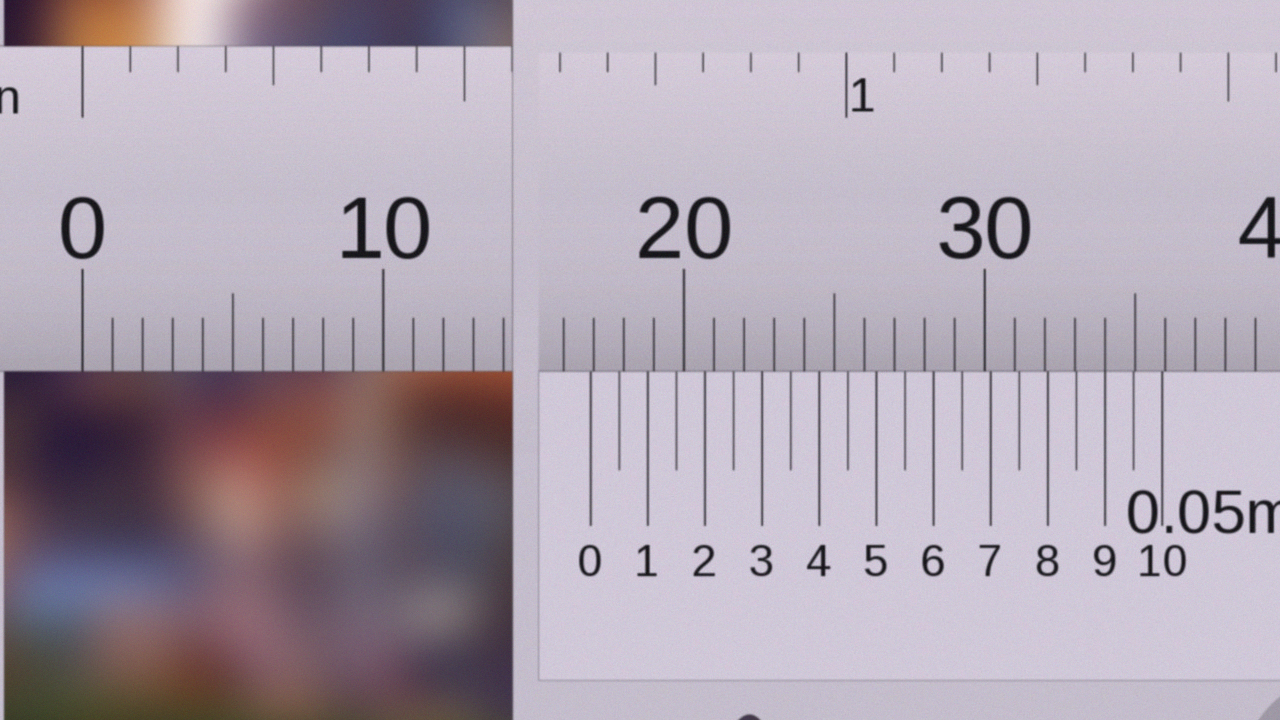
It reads 16.90 mm
